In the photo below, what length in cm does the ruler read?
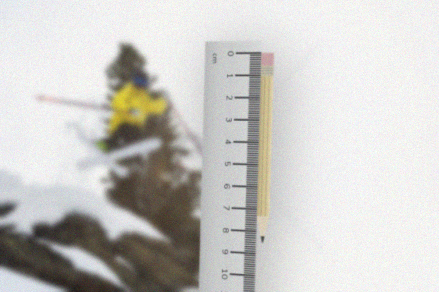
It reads 8.5 cm
